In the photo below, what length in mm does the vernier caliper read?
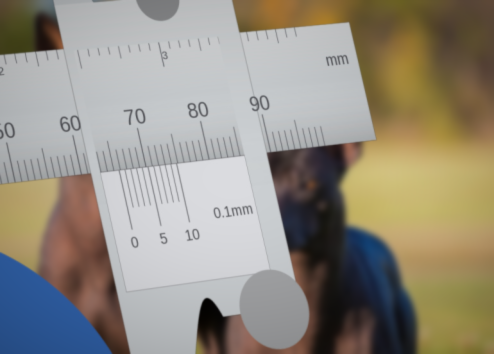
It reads 65.8 mm
